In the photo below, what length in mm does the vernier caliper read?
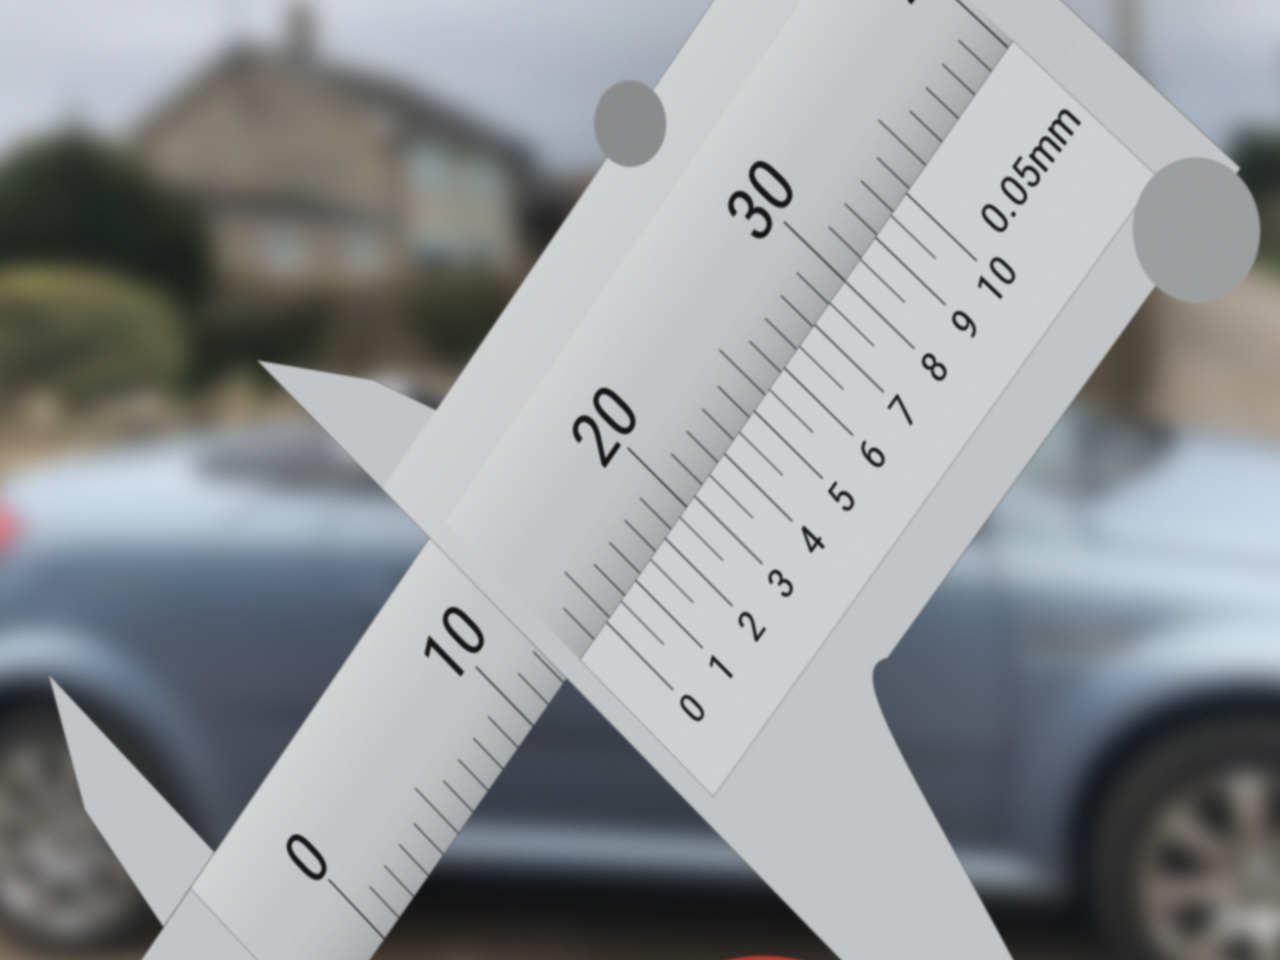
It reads 14.8 mm
